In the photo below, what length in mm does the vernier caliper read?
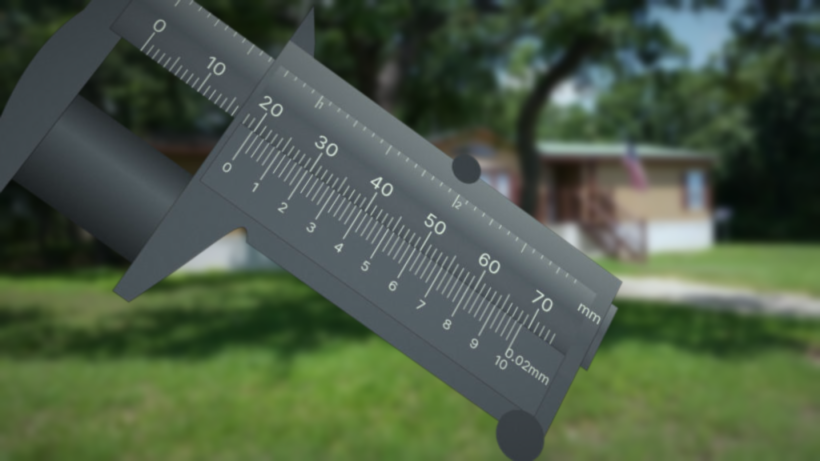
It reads 19.8 mm
